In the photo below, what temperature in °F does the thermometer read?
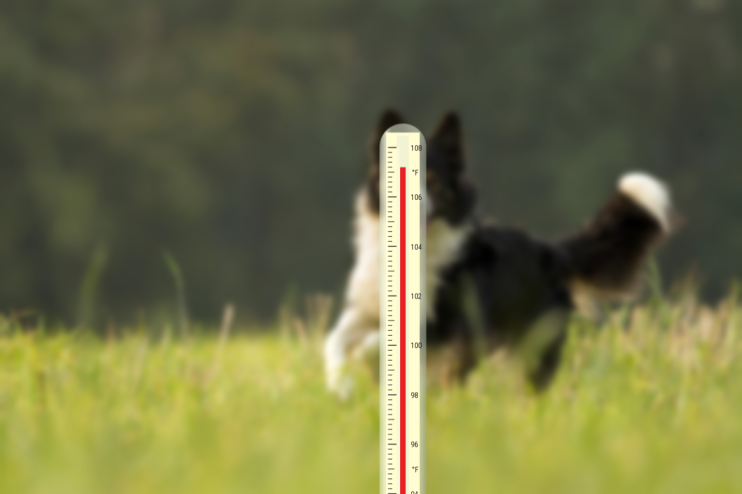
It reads 107.2 °F
